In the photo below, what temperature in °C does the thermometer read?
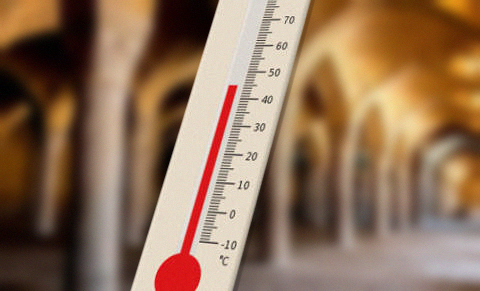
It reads 45 °C
